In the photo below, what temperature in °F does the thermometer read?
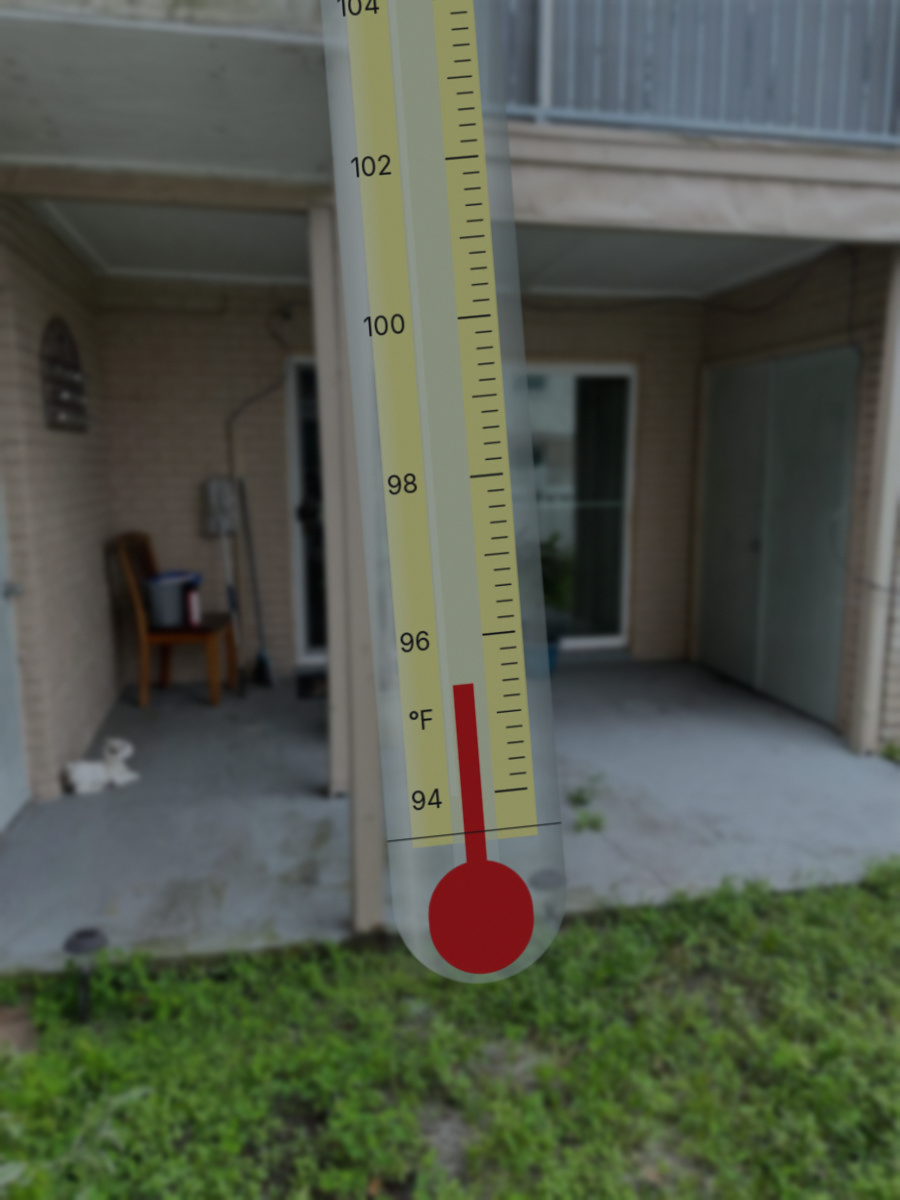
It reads 95.4 °F
